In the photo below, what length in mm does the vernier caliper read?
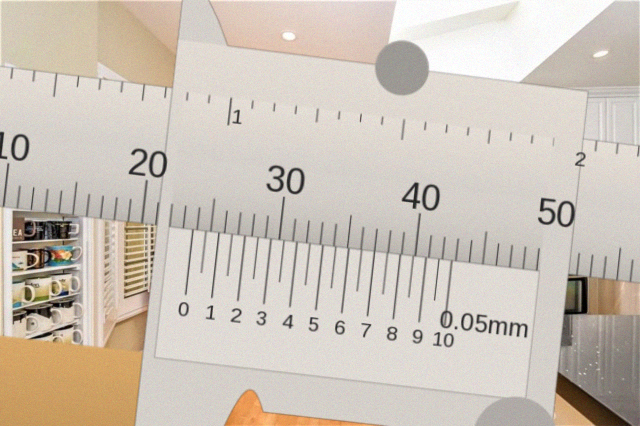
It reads 23.7 mm
